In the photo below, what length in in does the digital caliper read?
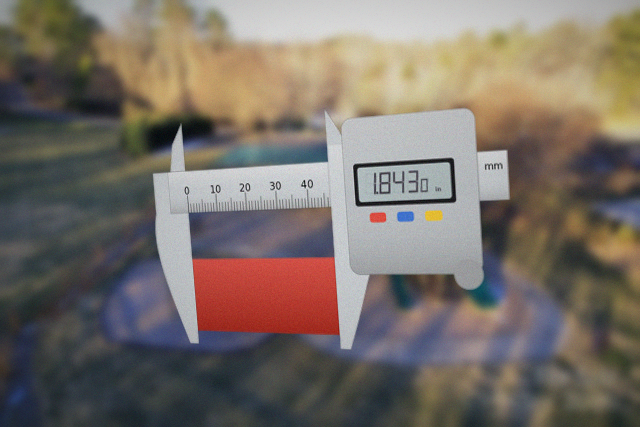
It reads 1.8430 in
